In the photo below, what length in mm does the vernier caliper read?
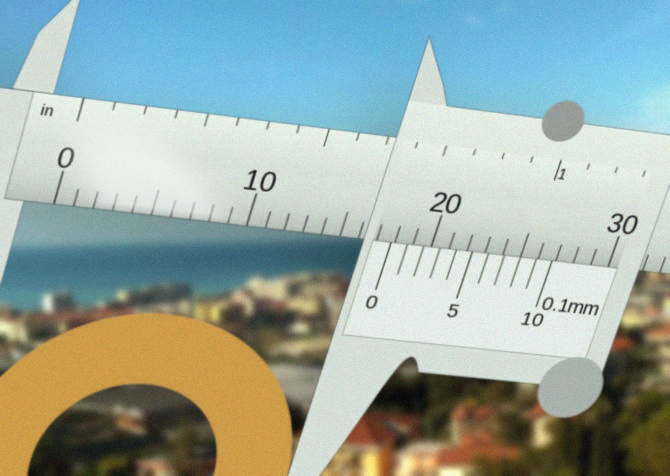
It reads 17.8 mm
